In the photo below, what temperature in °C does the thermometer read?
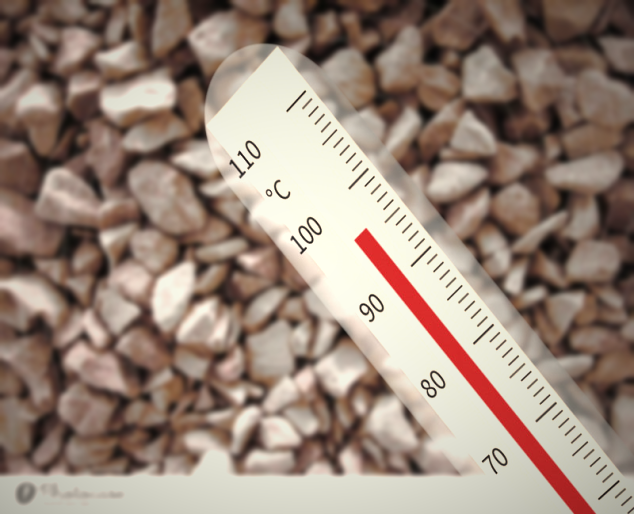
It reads 96 °C
